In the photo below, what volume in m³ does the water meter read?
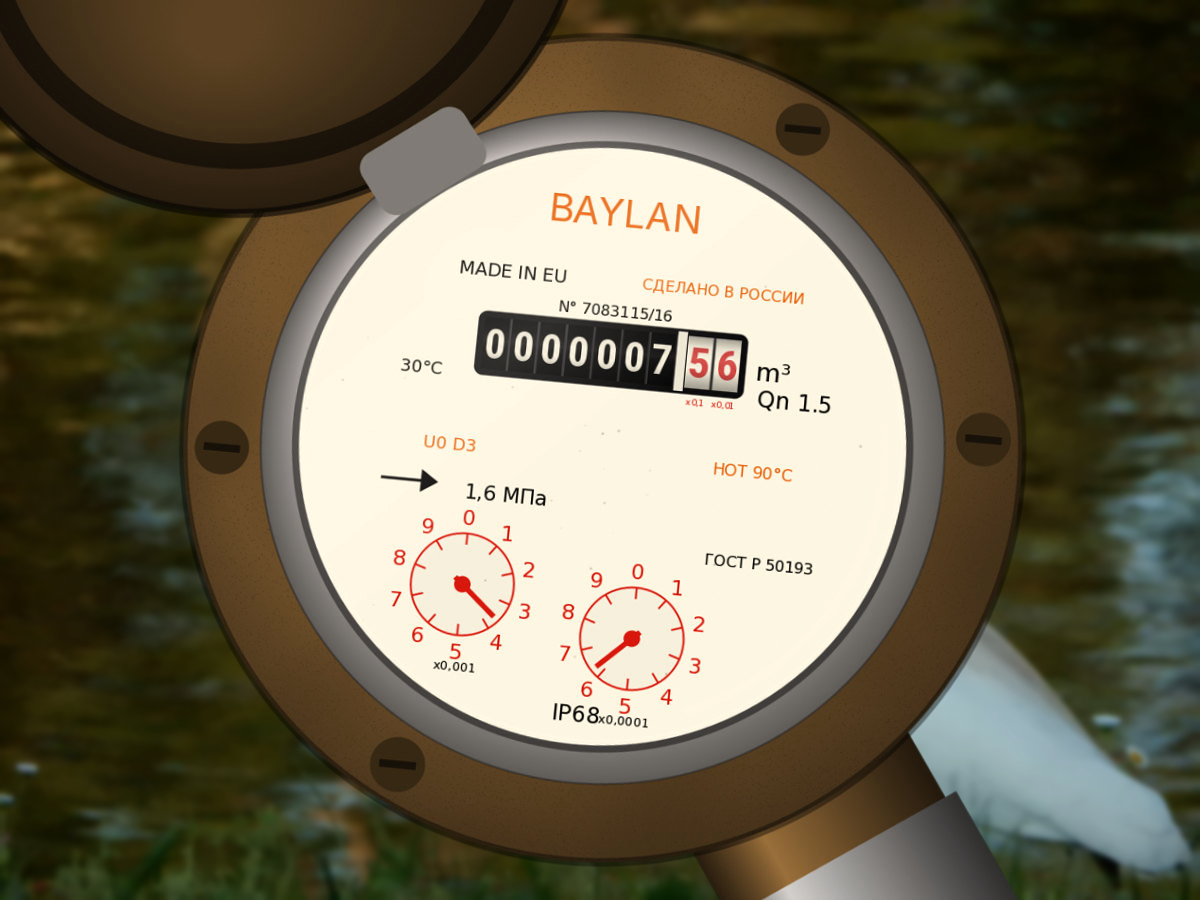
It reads 7.5636 m³
